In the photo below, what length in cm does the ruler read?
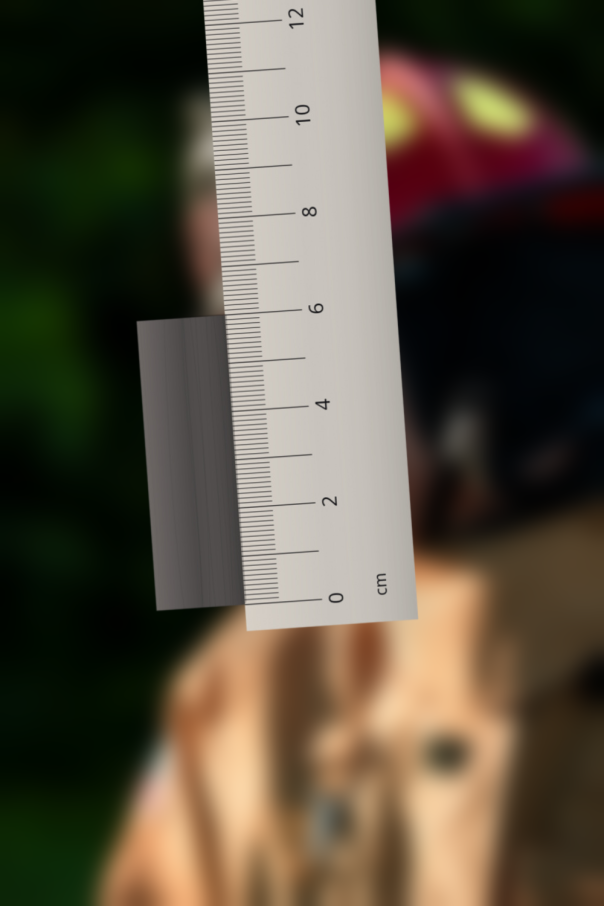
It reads 6 cm
